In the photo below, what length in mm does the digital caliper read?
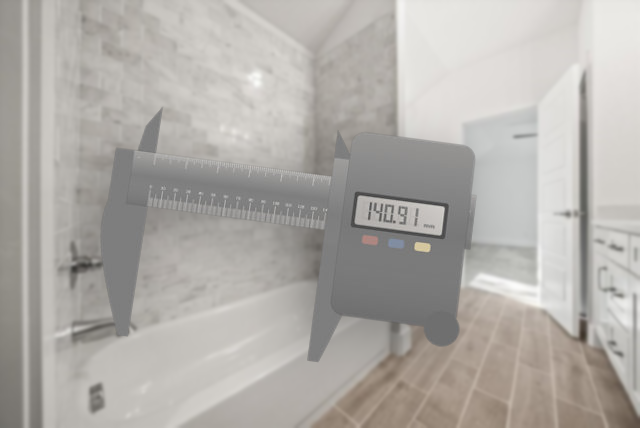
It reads 140.91 mm
